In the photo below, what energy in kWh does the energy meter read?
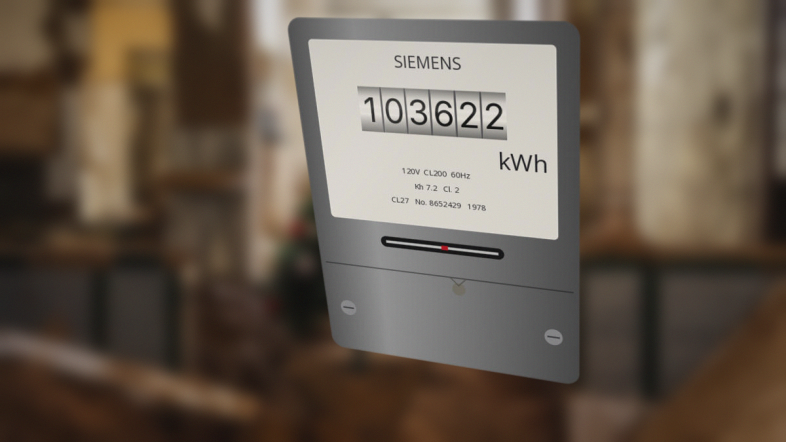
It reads 103622 kWh
